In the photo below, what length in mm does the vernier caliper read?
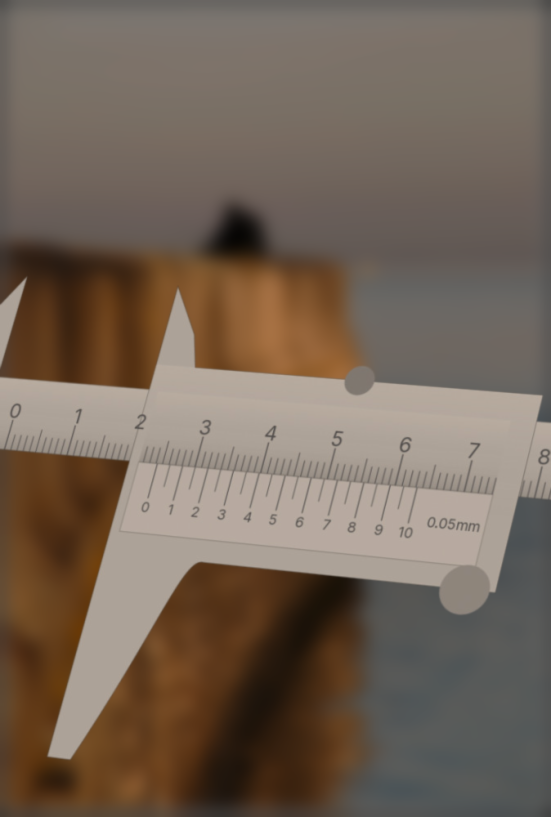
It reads 24.2 mm
